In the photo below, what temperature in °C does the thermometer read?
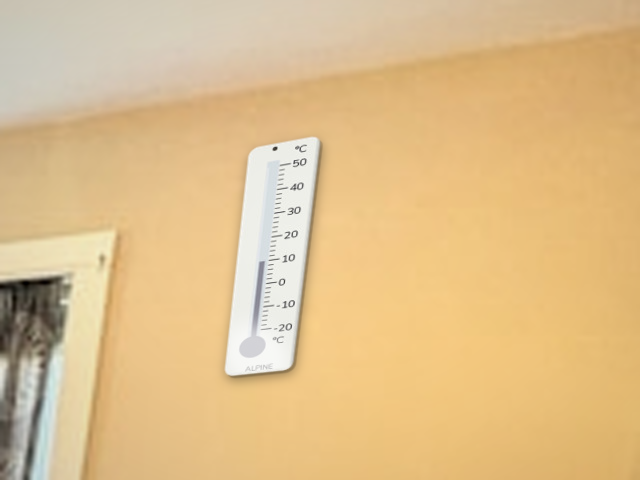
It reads 10 °C
